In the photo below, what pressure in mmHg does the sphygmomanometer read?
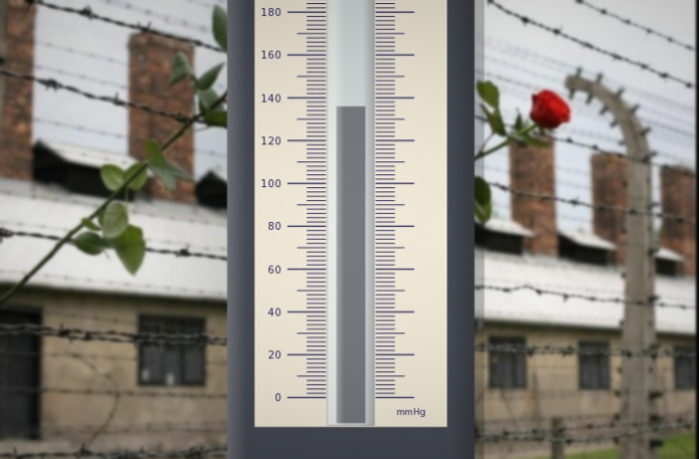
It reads 136 mmHg
